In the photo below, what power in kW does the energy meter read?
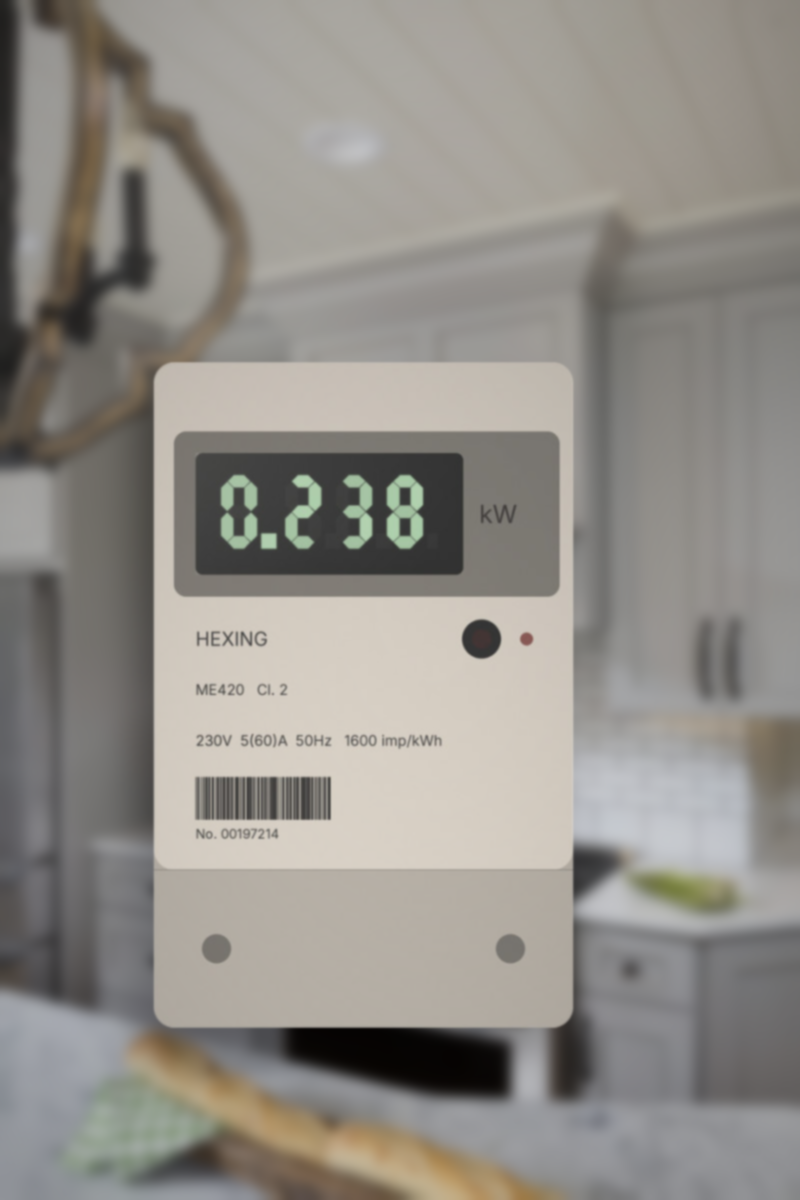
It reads 0.238 kW
